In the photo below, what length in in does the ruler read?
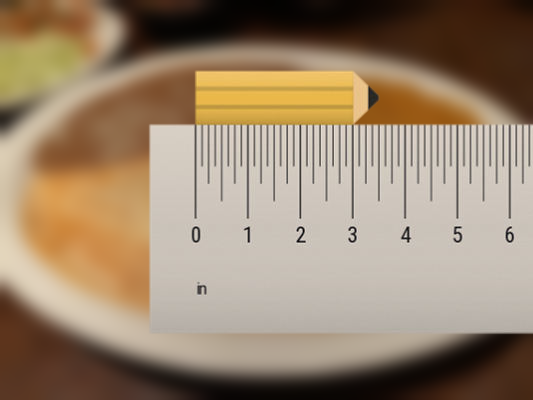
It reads 3.5 in
